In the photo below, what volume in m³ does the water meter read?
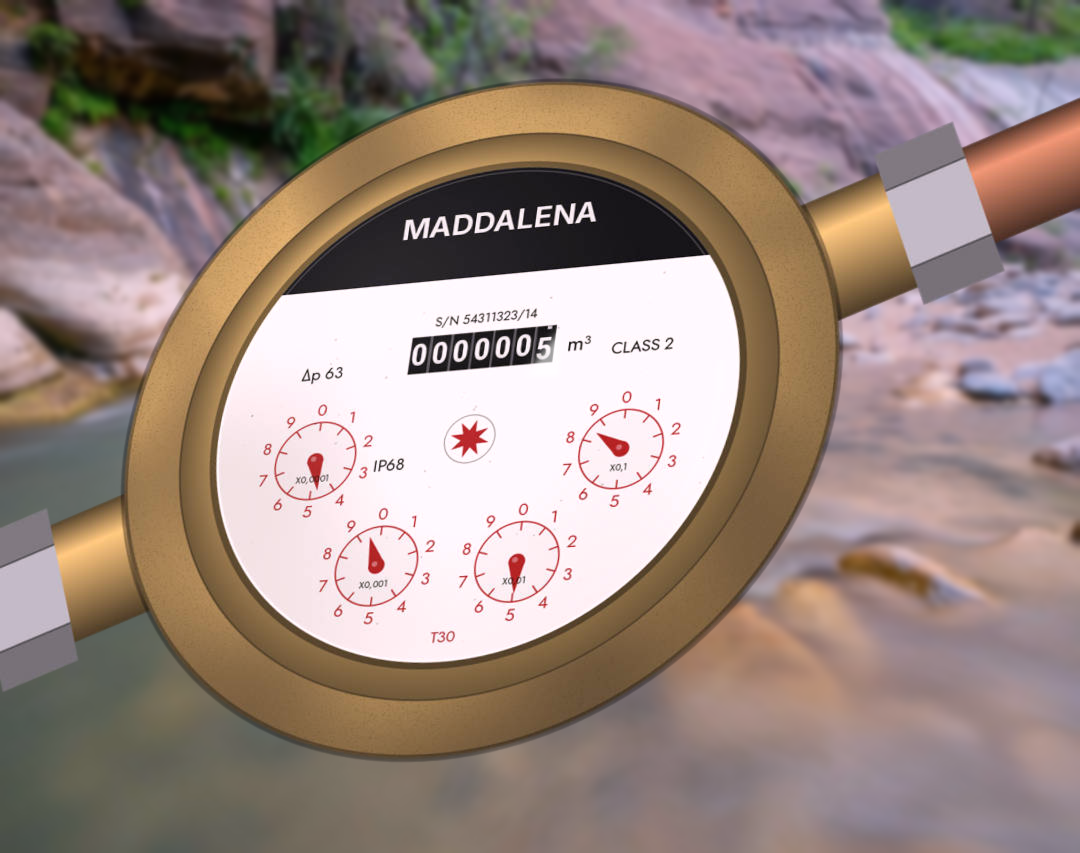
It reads 4.8494 m³
